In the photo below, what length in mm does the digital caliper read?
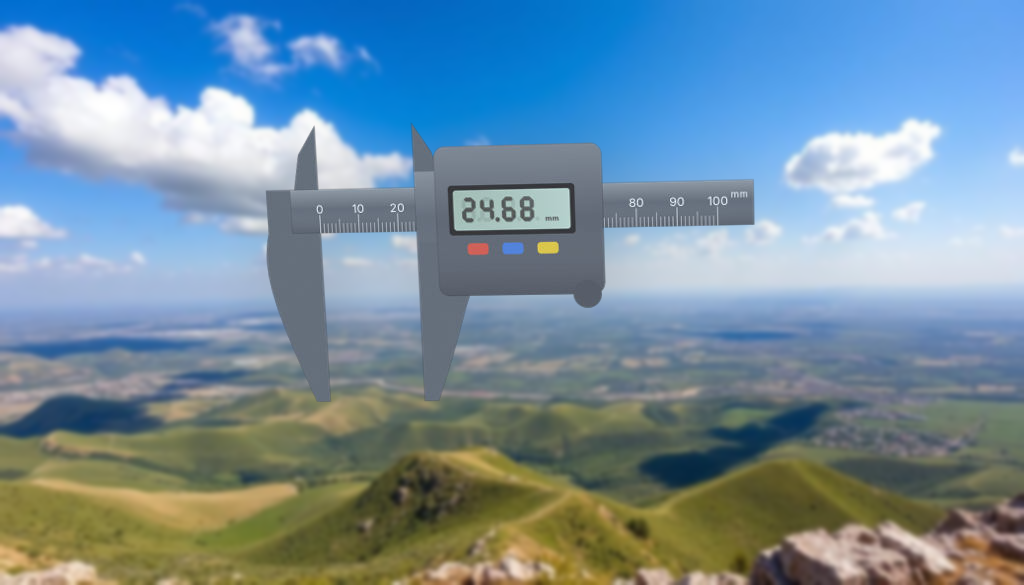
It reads 24.68 mm
